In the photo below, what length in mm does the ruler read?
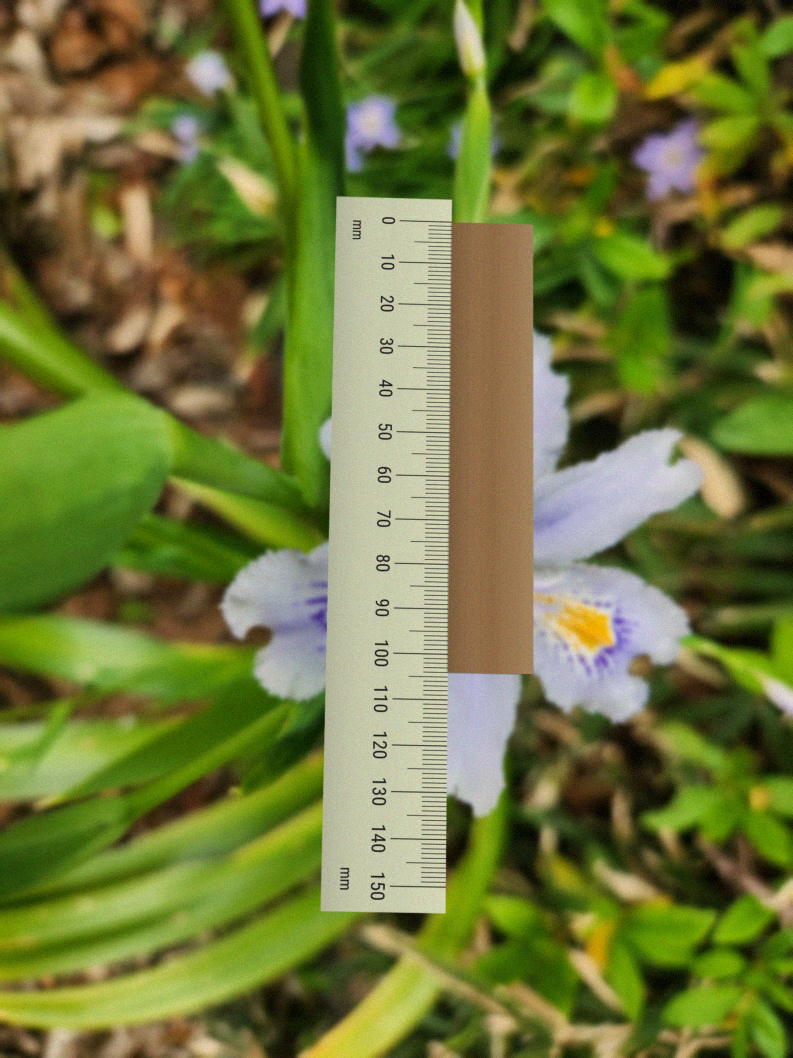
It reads 104 mm
